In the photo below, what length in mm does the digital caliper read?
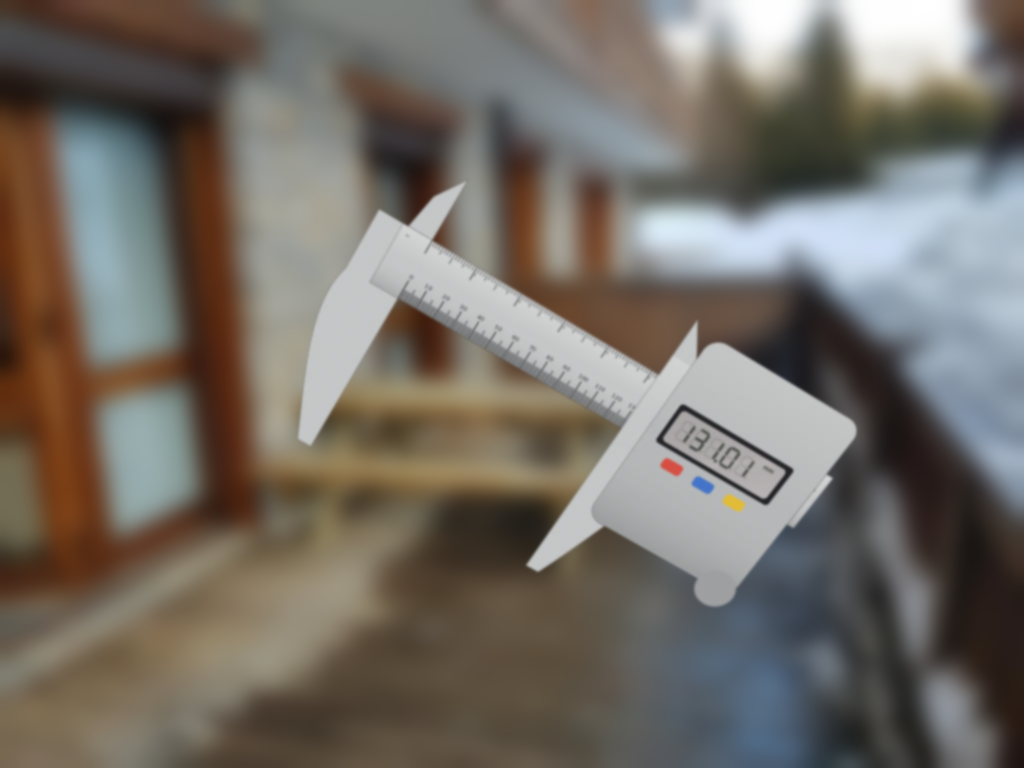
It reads 131.01 mm
